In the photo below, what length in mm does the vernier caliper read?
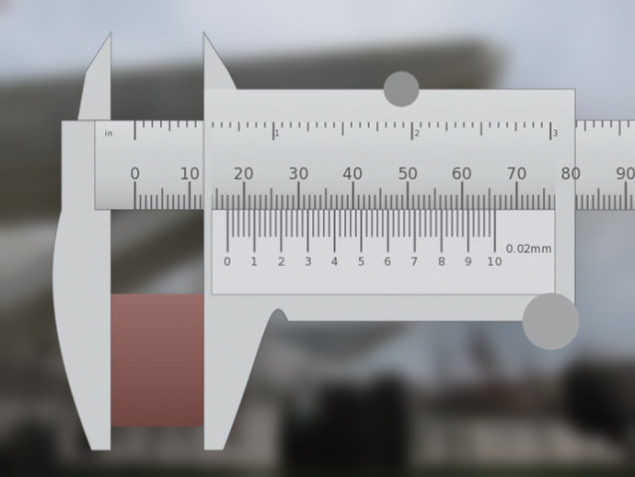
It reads 17.0 mm
